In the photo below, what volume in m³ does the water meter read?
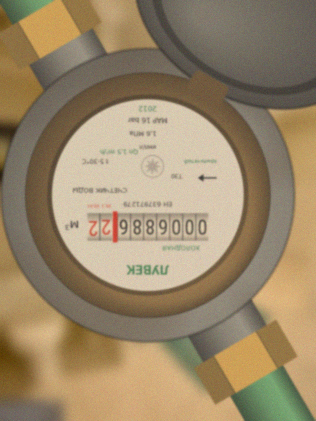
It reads 6886.22 m³
